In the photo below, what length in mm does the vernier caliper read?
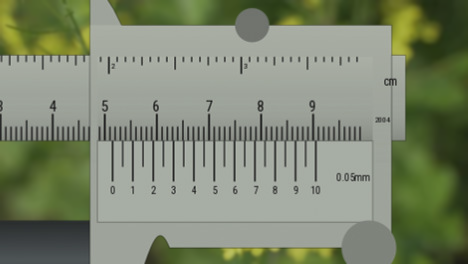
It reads 51.5 mm
